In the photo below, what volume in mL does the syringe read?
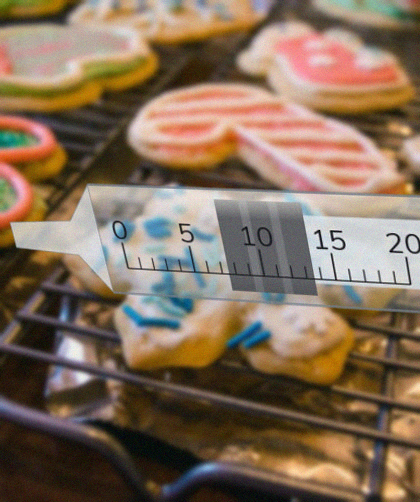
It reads 7.5 mL
